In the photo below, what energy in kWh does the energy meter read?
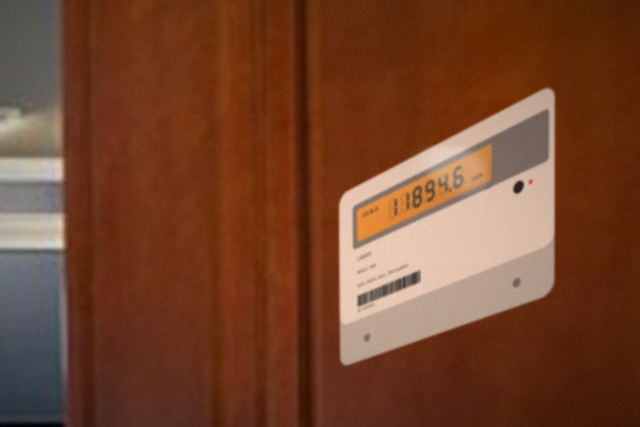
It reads 11894.6 kWh
